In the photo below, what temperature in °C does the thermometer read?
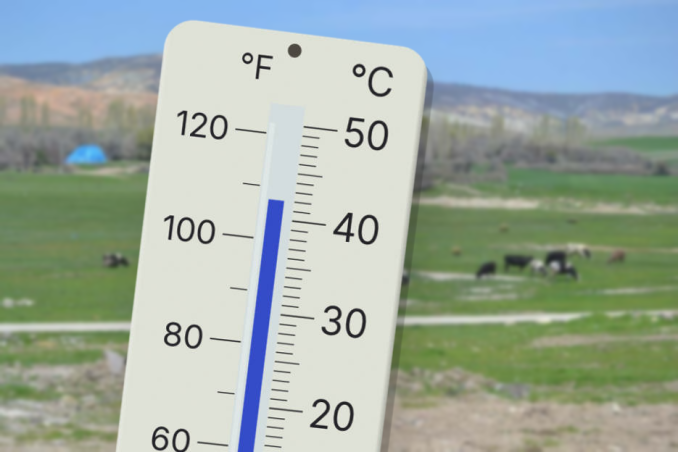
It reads 42 °C
